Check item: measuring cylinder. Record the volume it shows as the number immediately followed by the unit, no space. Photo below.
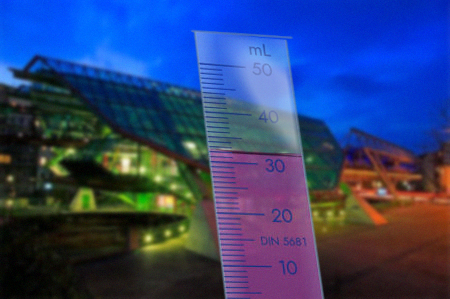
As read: 32mL
